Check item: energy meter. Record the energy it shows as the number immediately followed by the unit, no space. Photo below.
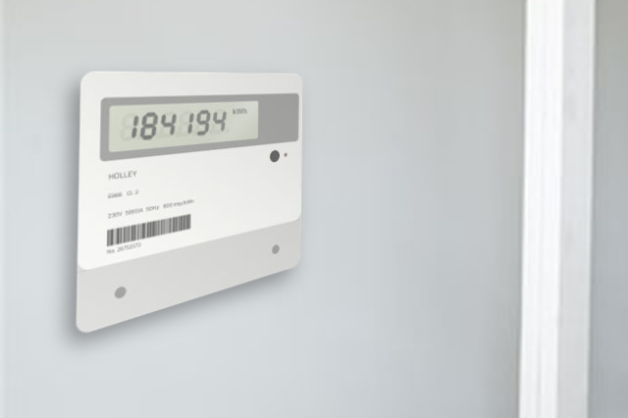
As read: 184194kWh
